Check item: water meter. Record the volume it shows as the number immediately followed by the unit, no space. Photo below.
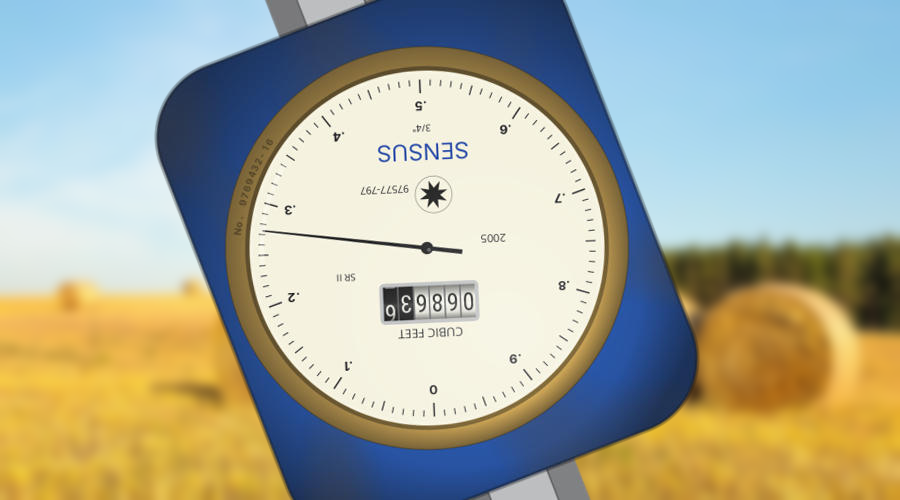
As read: 68636.27ft³
